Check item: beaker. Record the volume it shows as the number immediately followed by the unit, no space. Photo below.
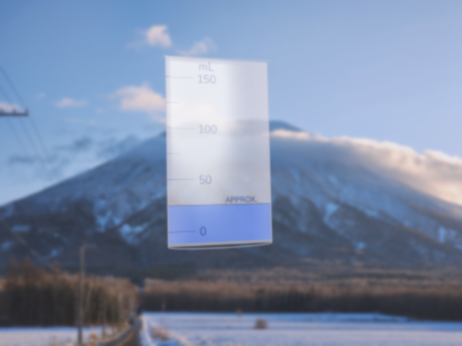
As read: 25mL
